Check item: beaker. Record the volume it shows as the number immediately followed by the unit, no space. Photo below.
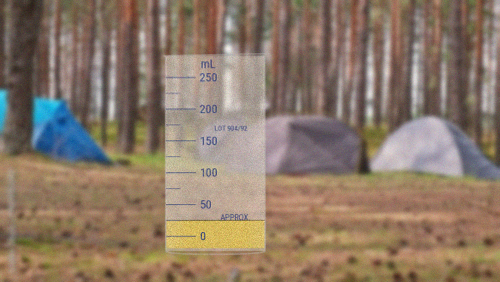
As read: 25mL
